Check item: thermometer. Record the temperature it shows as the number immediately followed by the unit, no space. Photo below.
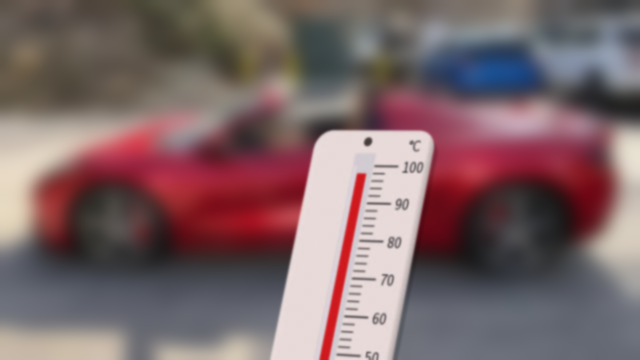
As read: 98°C
